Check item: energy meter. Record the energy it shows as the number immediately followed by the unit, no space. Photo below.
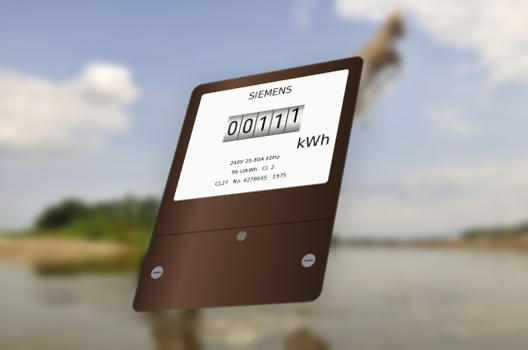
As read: 111kWh
